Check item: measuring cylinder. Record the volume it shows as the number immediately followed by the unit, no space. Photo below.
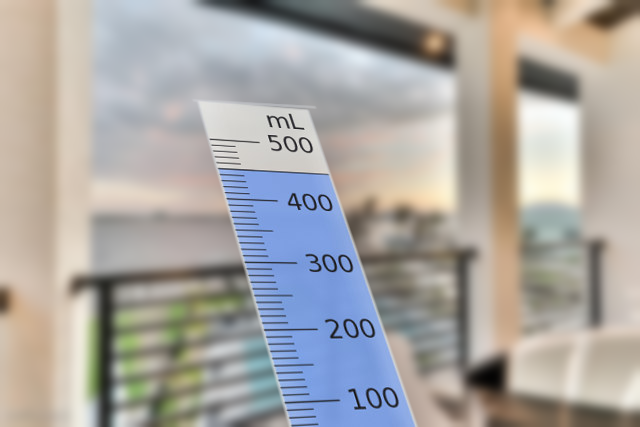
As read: 450mL
